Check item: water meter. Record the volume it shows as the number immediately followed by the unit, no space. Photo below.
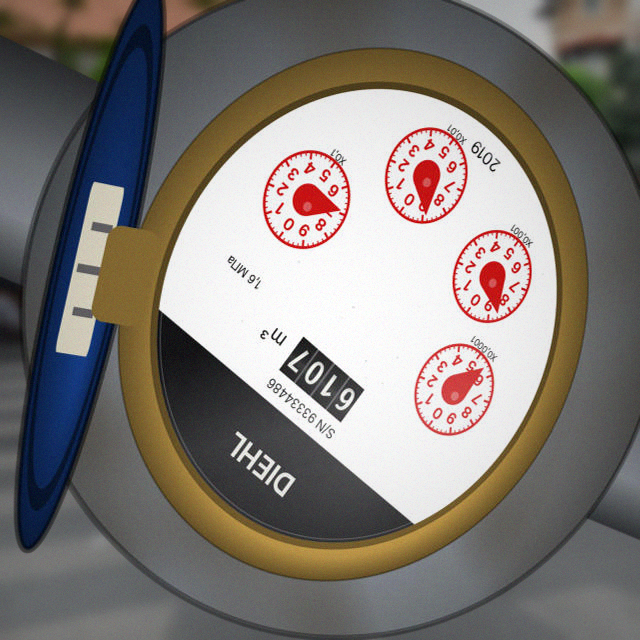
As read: 6107.6885m³
